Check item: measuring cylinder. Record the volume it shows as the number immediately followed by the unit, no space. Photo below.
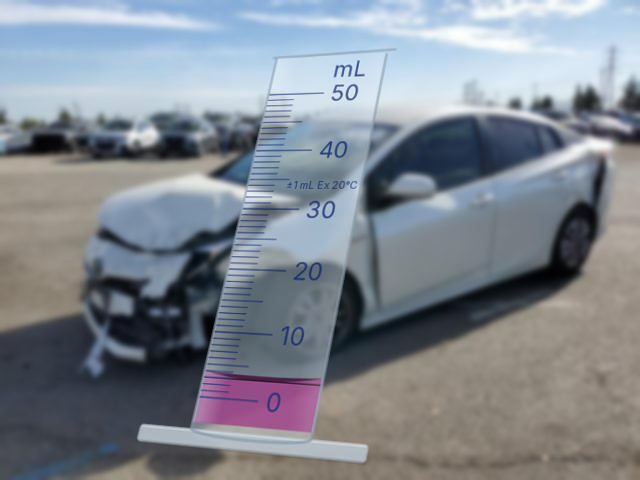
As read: 3mL
